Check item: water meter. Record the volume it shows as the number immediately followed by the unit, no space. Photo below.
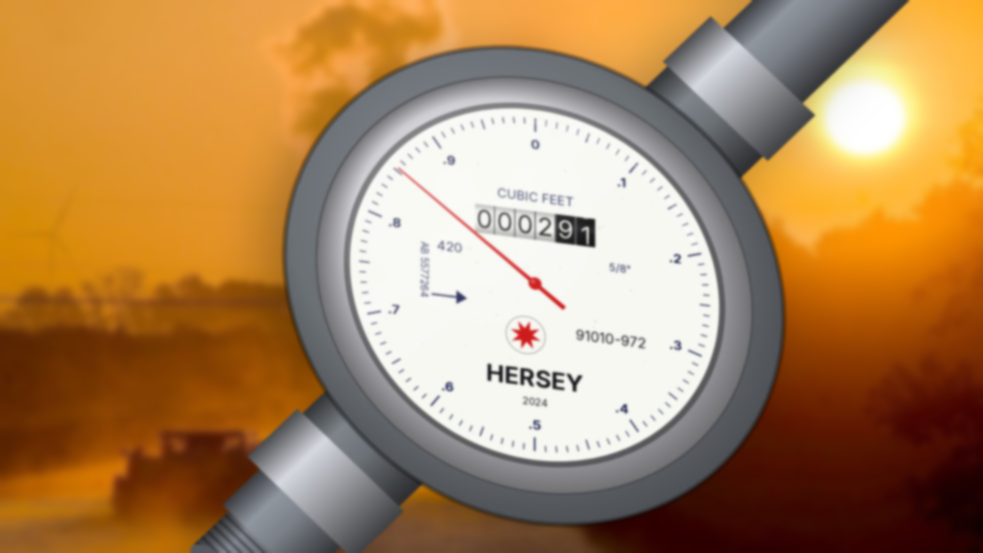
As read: 290.85ft³
